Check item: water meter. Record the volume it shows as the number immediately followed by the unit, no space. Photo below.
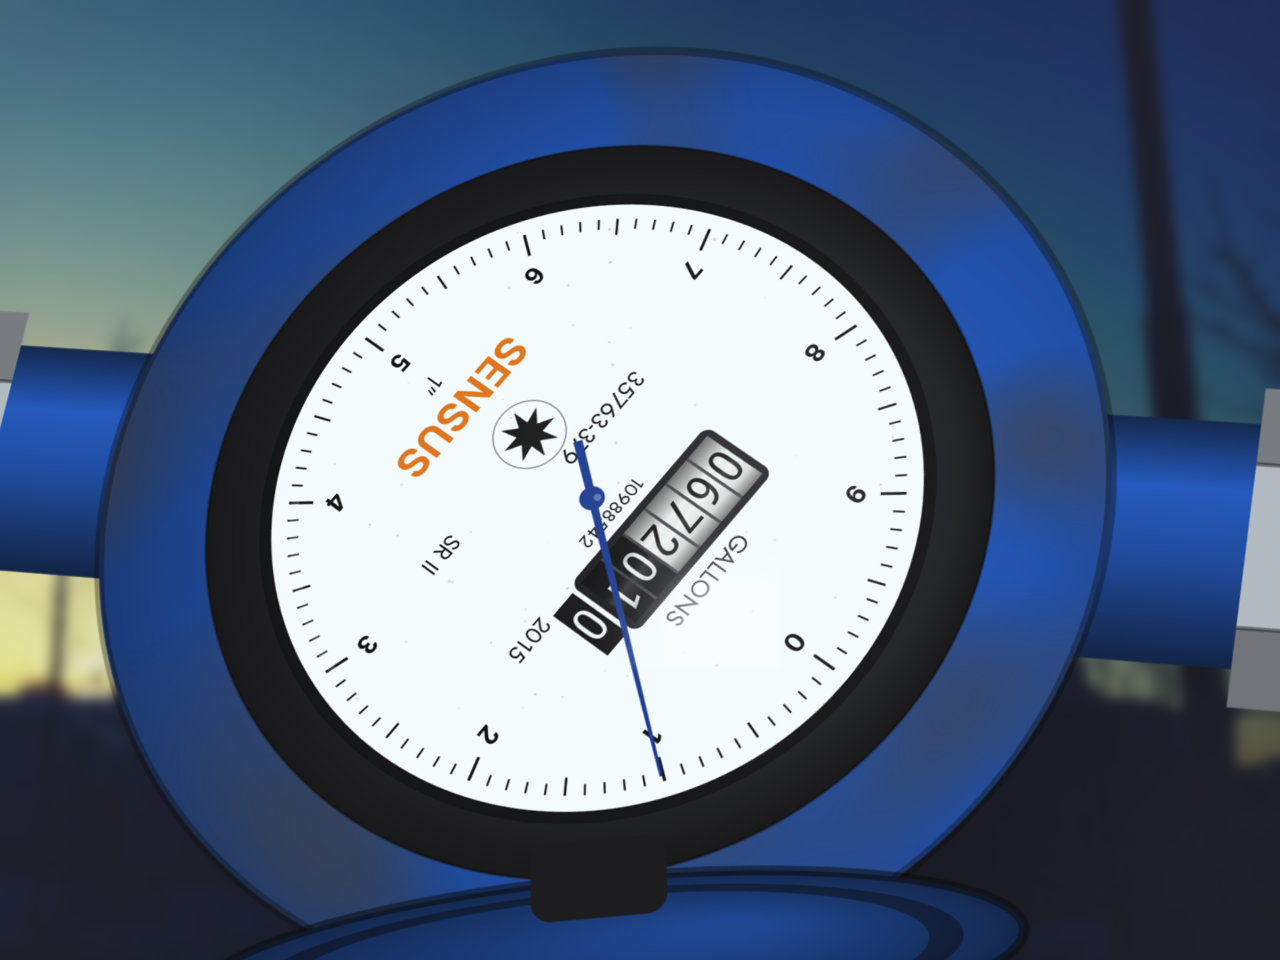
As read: 672011.0gal
